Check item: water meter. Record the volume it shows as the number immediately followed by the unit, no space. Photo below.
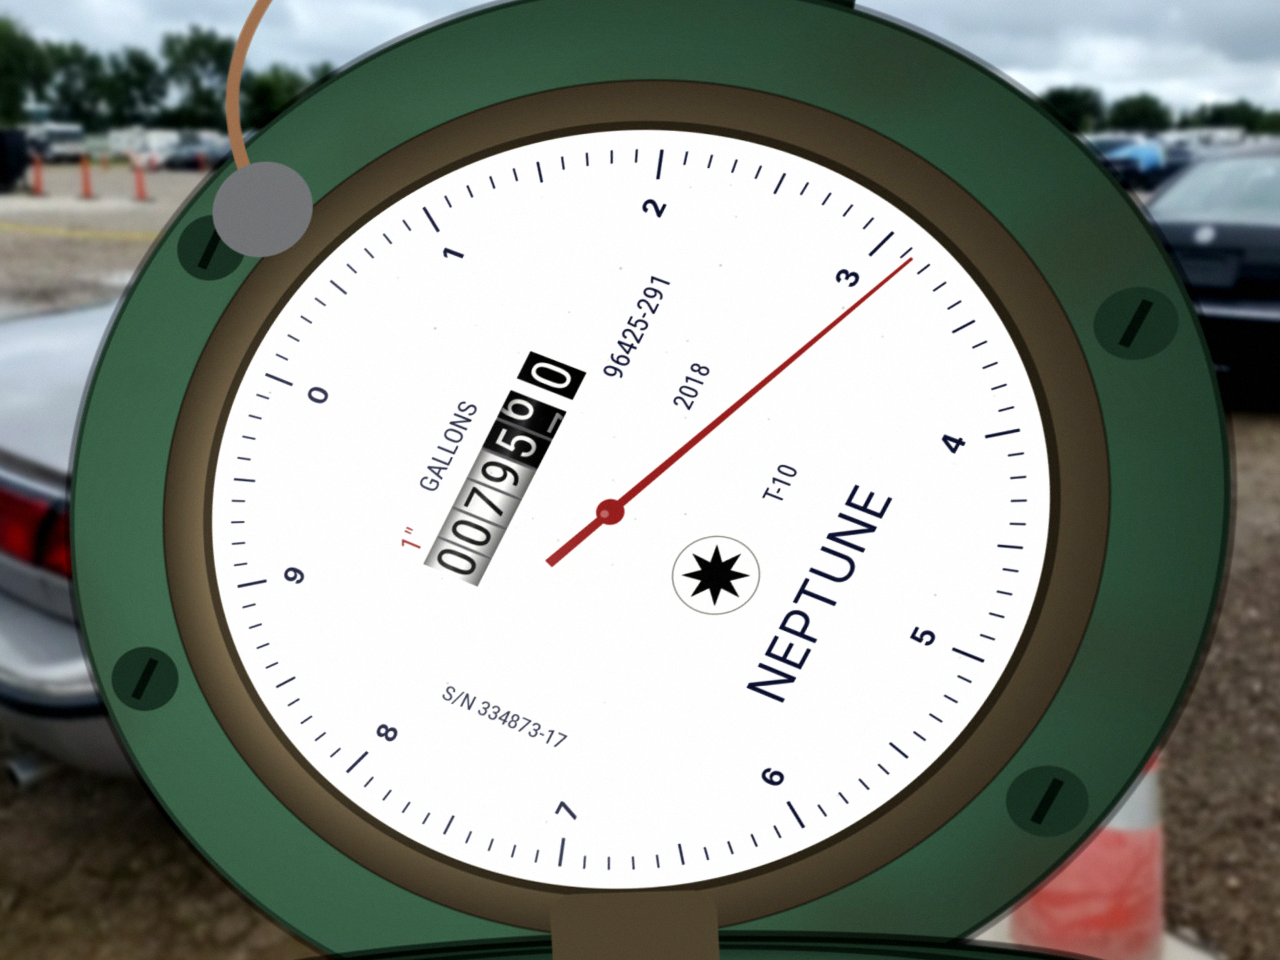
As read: 79563.1gal
